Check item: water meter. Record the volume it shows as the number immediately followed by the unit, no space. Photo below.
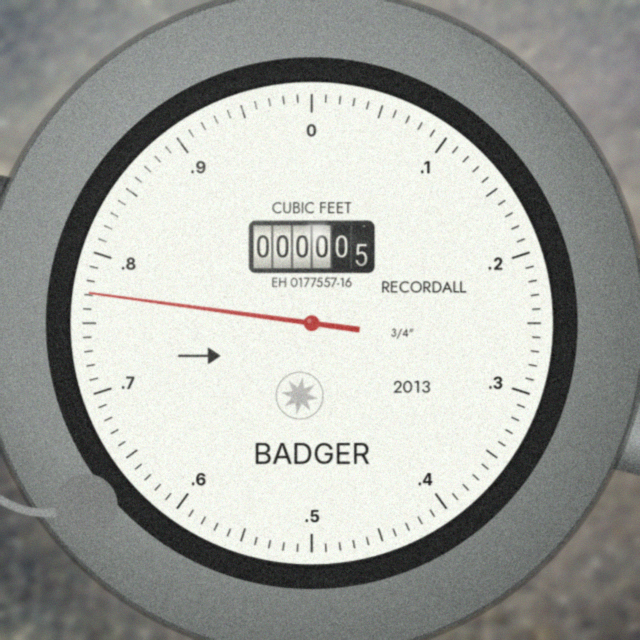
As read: 4.77ft³
